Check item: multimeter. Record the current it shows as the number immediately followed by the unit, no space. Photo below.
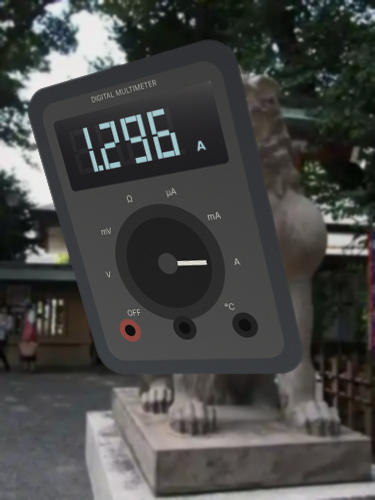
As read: 1.296A
